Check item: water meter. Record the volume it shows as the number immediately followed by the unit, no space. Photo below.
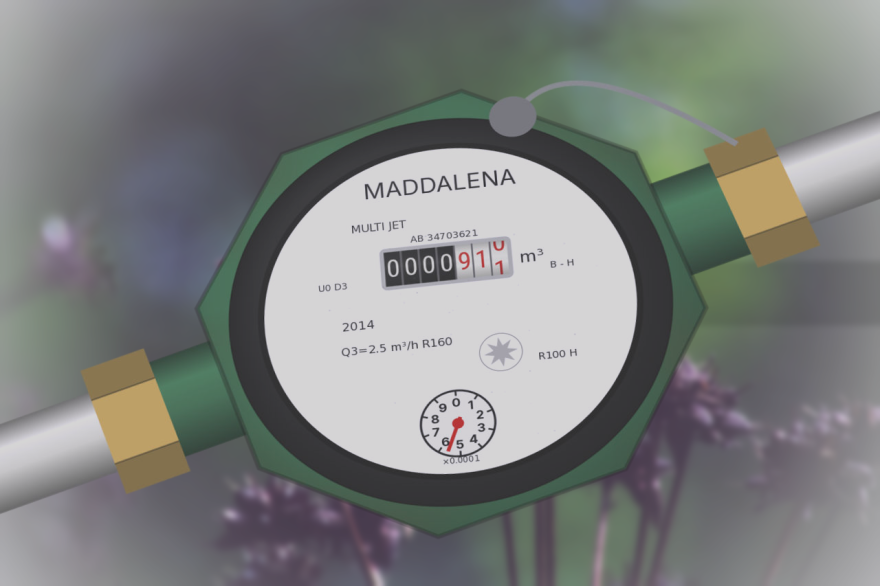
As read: 0.9105m³
